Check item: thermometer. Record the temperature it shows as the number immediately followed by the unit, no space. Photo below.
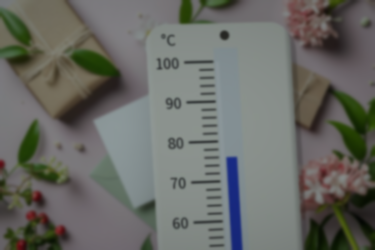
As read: 76°C
